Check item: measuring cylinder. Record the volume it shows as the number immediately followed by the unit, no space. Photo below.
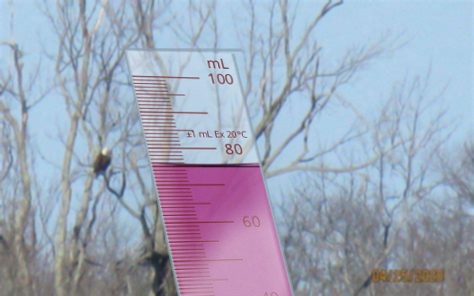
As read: 75mL
